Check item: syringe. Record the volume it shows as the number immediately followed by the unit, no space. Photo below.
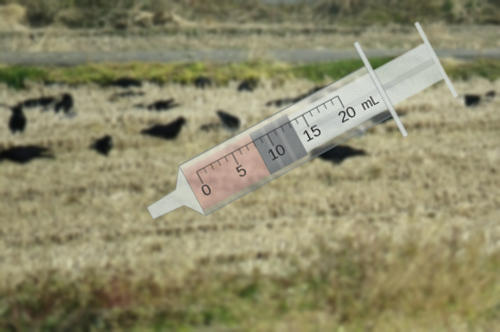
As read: 8mL
